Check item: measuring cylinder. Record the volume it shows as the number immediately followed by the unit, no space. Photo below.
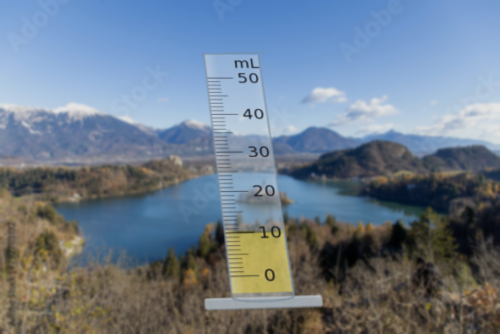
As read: 10mL
